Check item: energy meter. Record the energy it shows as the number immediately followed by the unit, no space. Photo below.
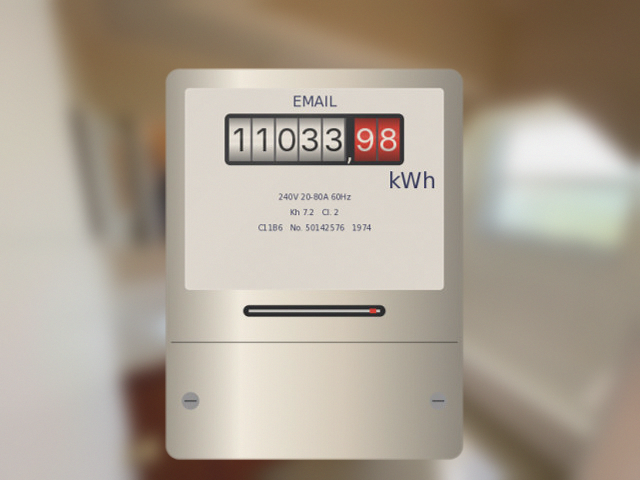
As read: 11033.98kWh
